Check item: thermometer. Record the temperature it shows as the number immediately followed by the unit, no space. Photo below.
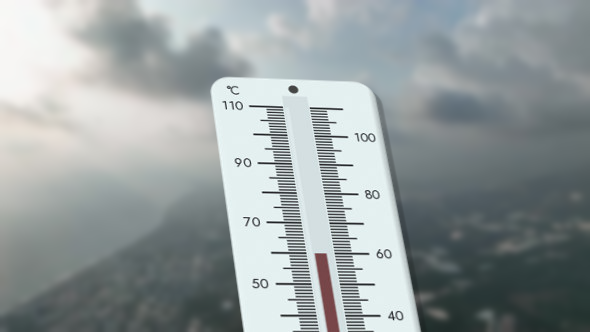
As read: 60°C
